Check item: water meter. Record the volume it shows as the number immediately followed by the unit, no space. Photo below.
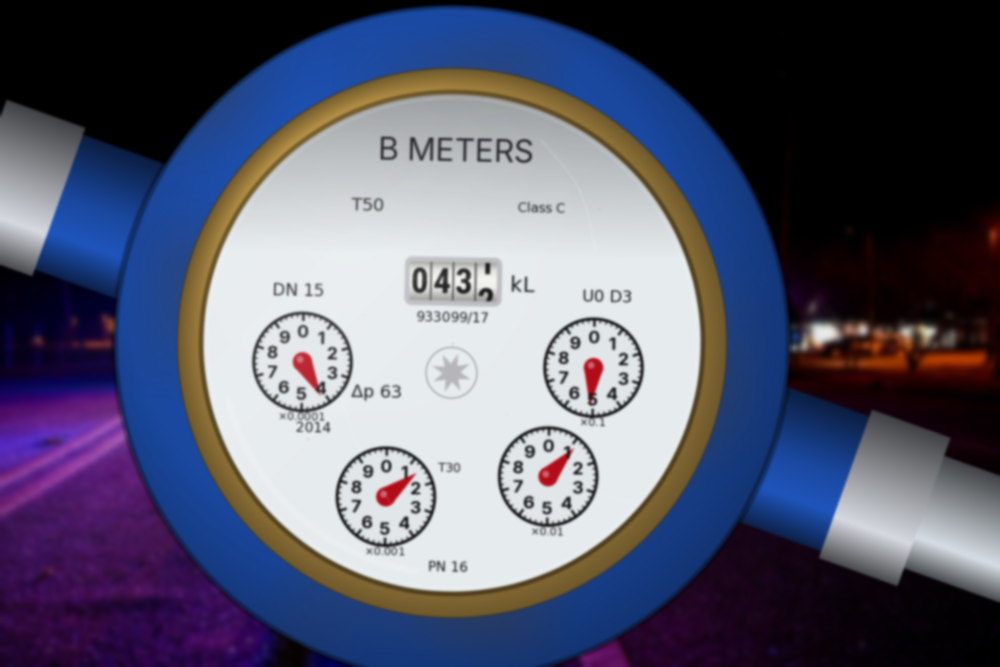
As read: 431.5114kL
